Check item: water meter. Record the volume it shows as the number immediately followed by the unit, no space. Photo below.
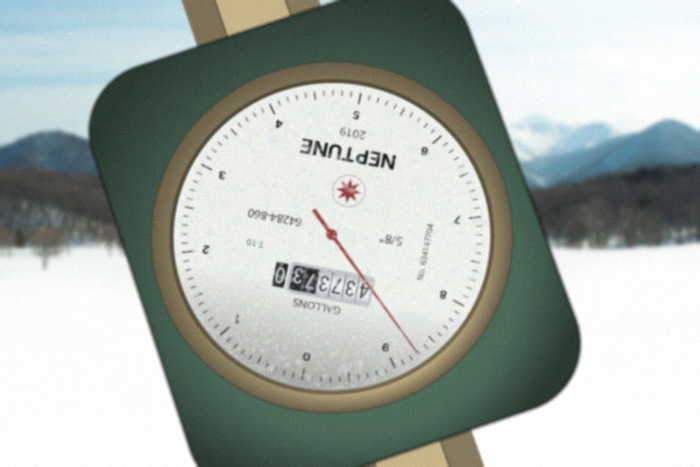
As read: 4373728.7gal
